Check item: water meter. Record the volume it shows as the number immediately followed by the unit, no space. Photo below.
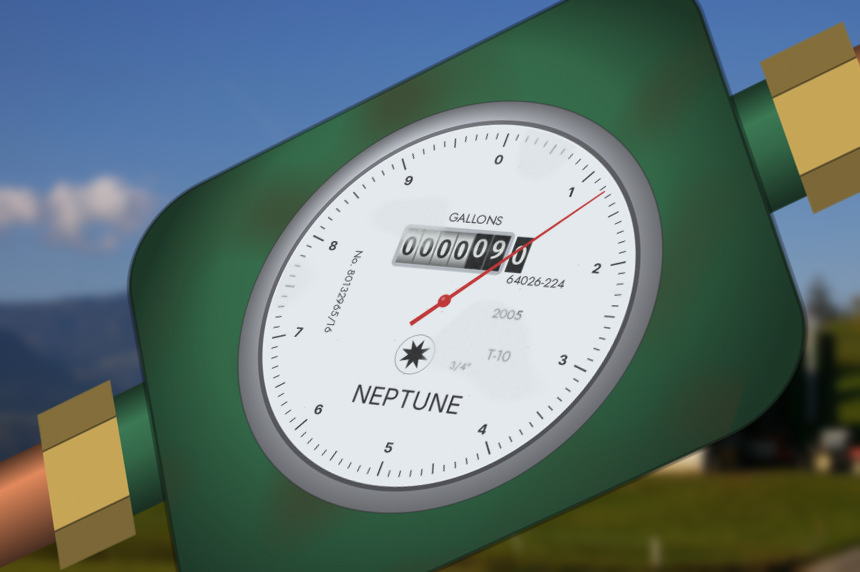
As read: 91.2gal
